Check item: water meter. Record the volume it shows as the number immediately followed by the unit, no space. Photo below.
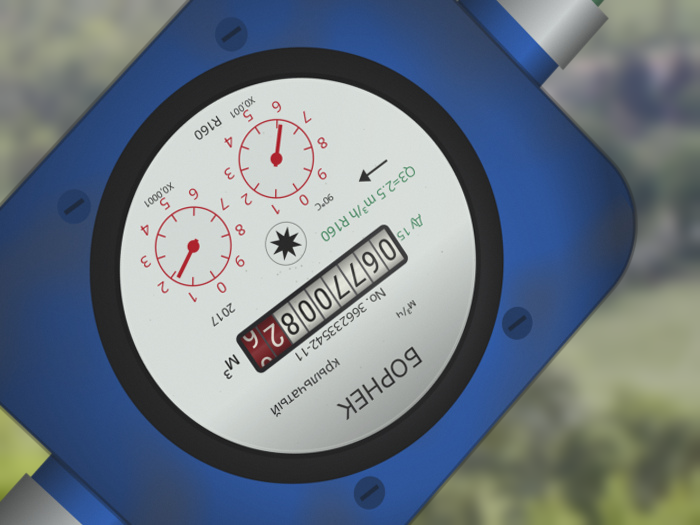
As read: 677008.2561m³
